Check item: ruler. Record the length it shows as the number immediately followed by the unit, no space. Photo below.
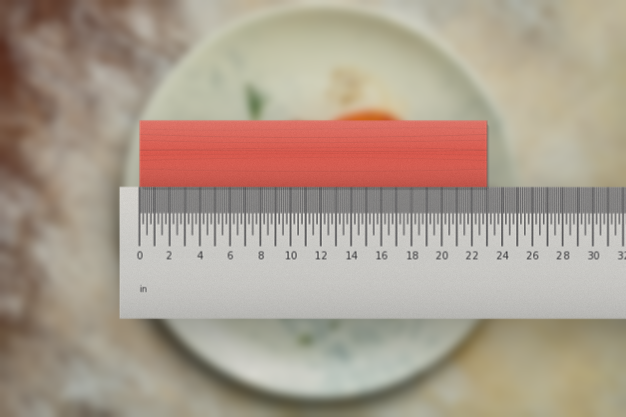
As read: 23in
